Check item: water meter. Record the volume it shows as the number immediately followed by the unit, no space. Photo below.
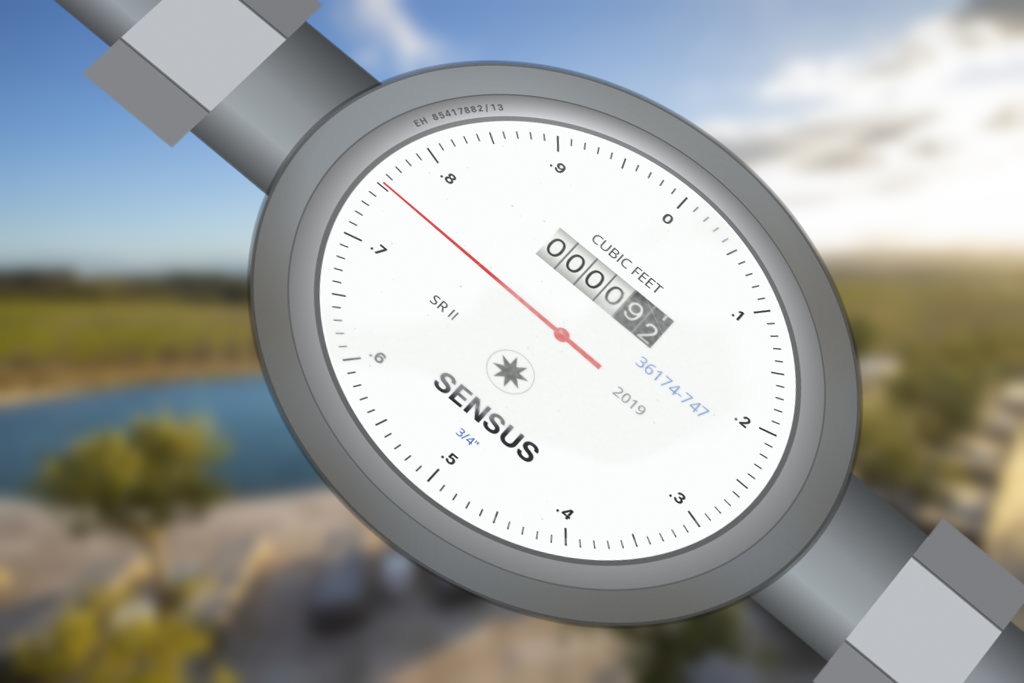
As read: 91.75ft³
